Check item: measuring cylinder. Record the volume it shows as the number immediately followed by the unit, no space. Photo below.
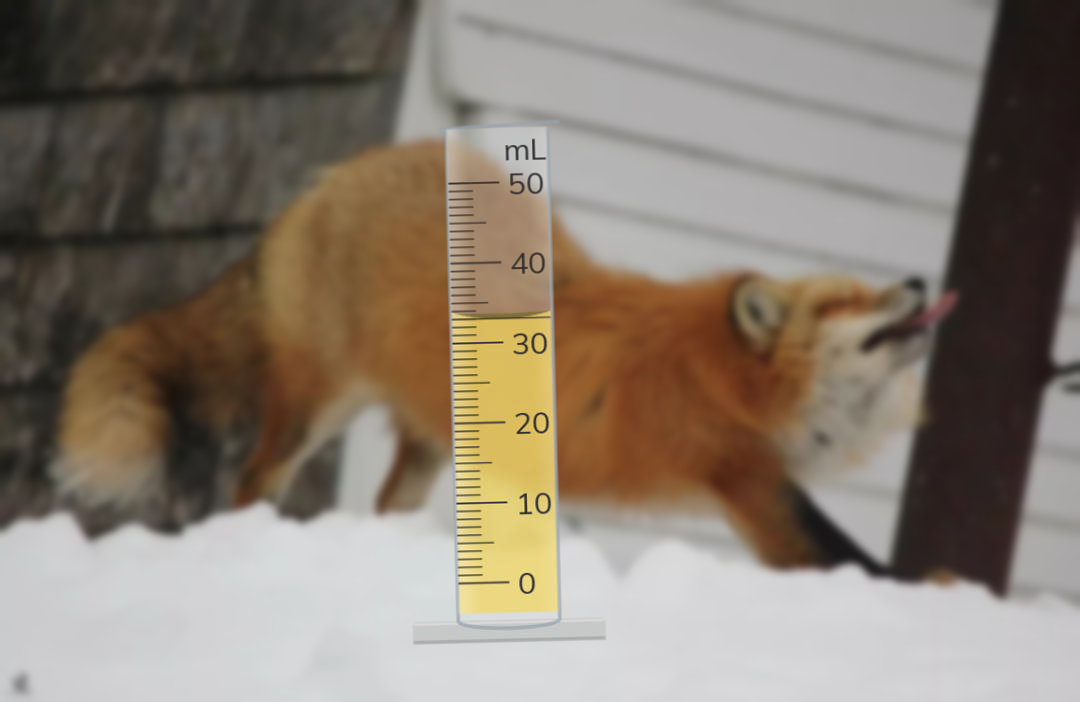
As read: 33mL
